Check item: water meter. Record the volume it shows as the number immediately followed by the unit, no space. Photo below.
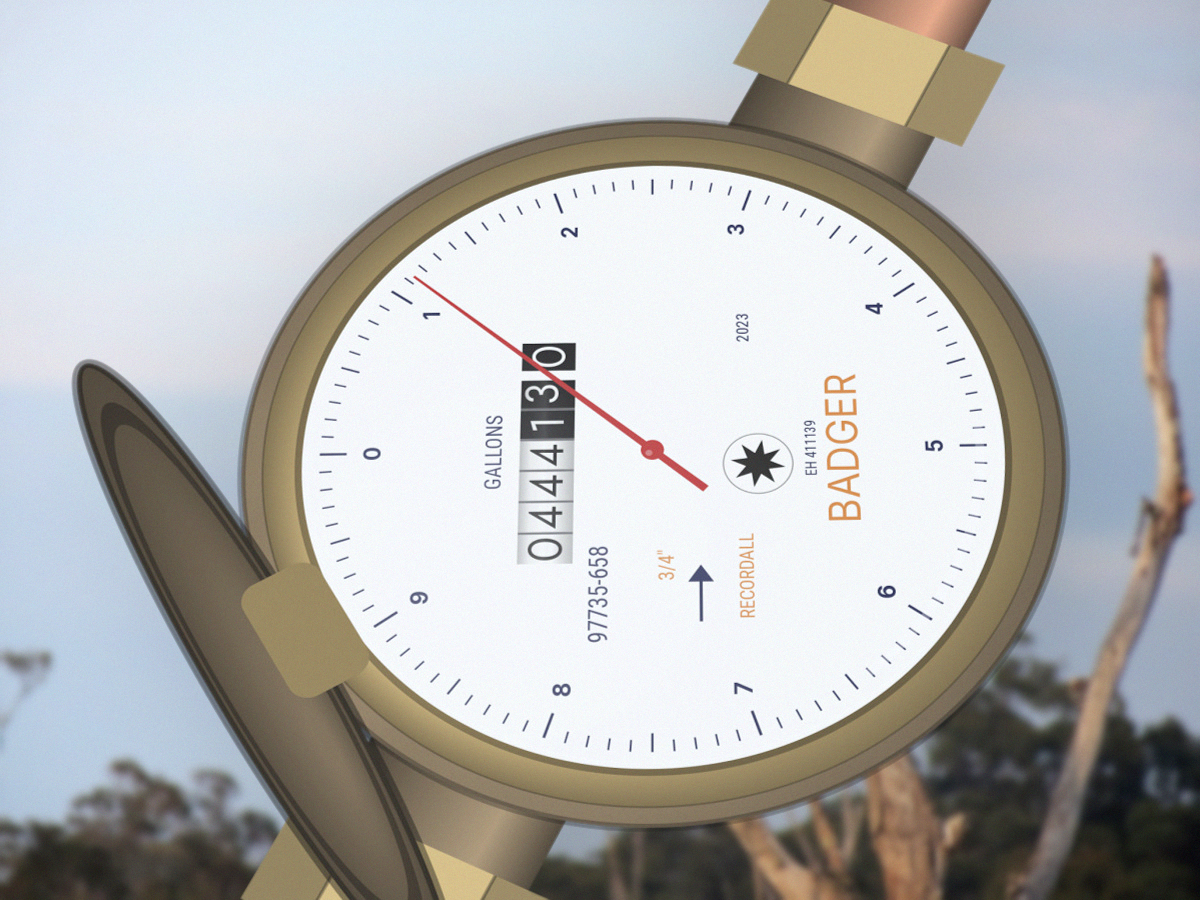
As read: 444131.1gal
